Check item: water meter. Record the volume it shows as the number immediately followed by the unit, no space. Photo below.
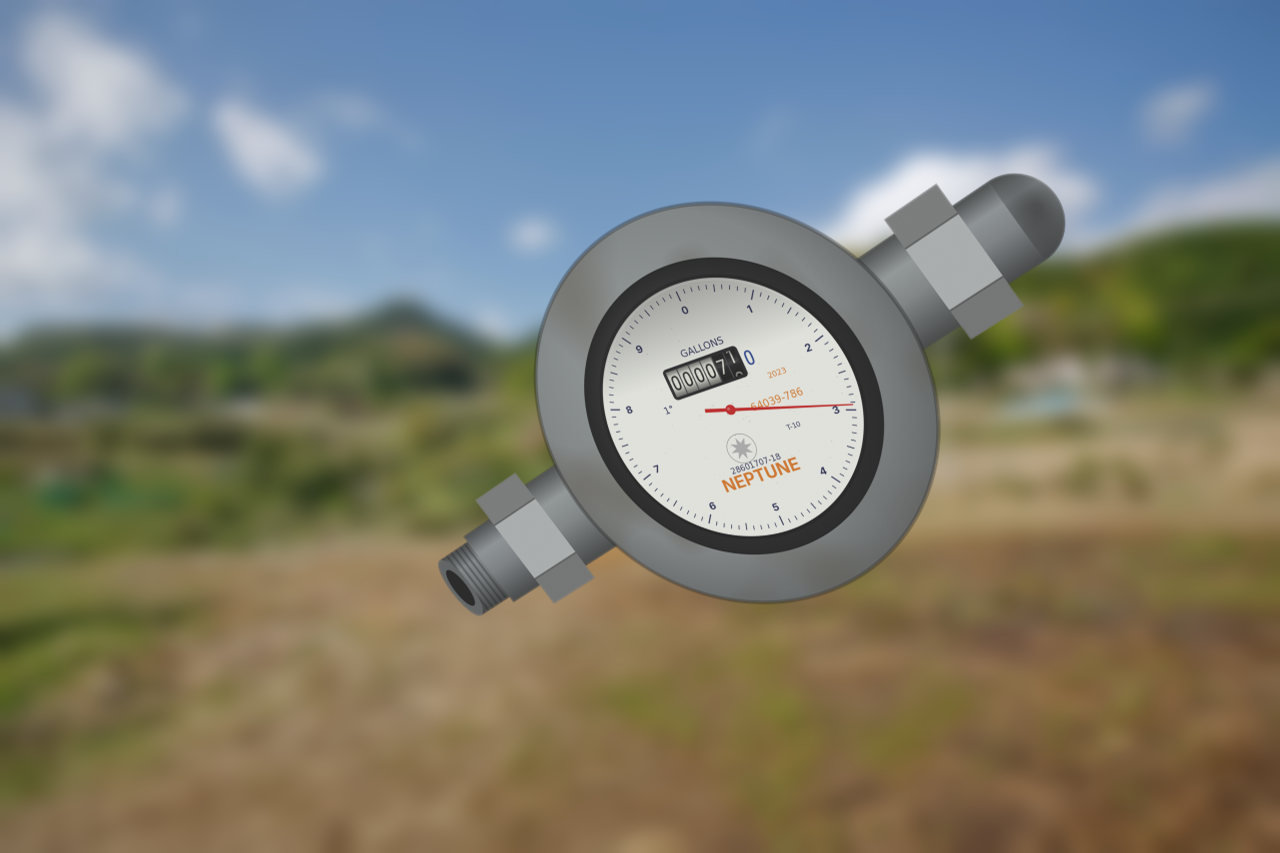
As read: 712.9gal
